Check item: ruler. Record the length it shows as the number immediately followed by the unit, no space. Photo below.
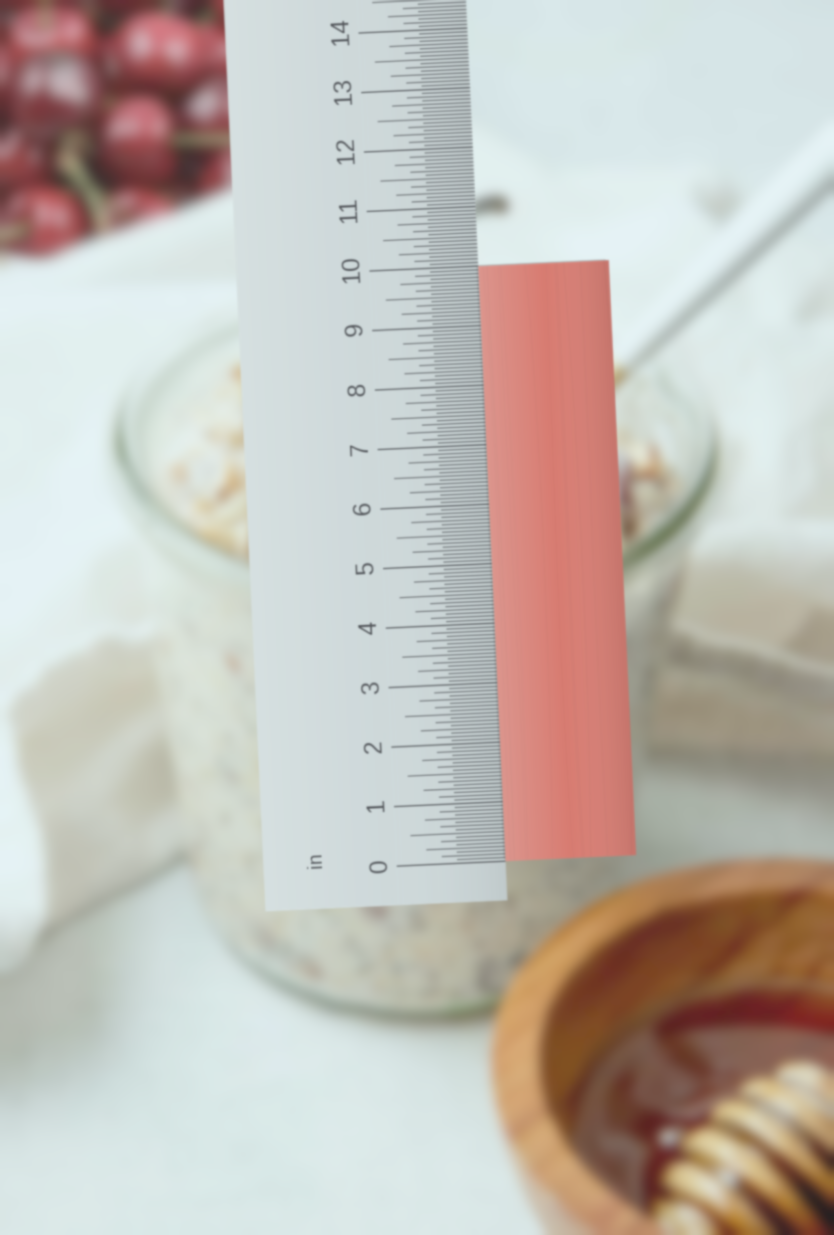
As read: 10in
